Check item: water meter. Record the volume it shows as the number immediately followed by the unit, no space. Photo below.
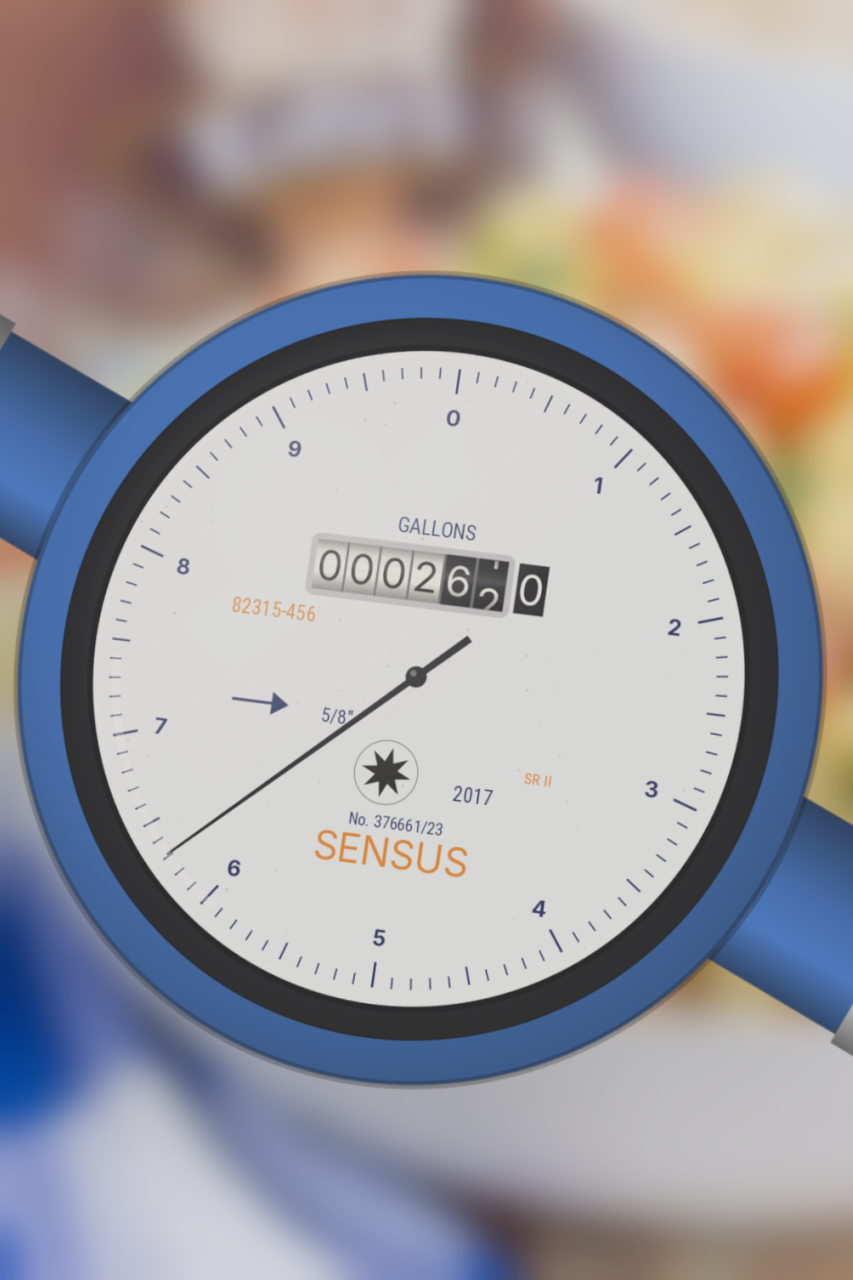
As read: 2616.3gal
